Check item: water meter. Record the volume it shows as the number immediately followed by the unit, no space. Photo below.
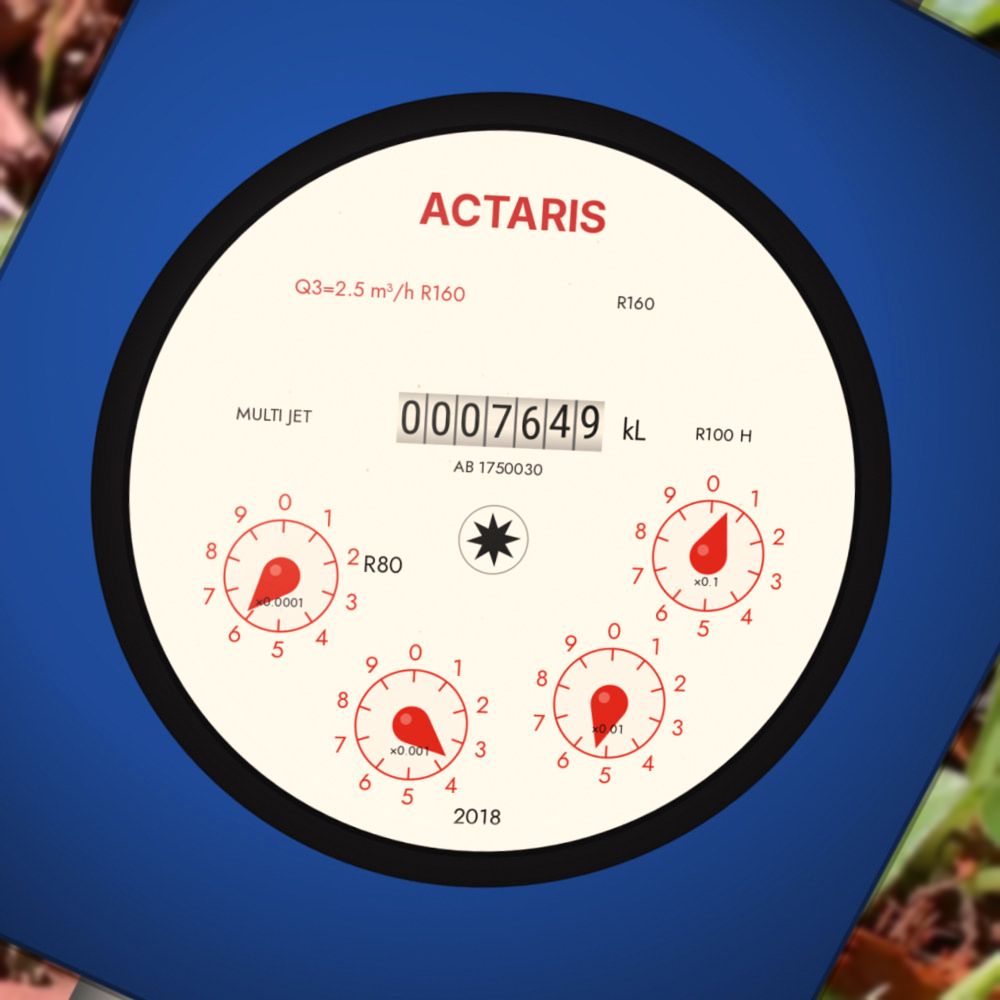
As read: 7649.0536kL
